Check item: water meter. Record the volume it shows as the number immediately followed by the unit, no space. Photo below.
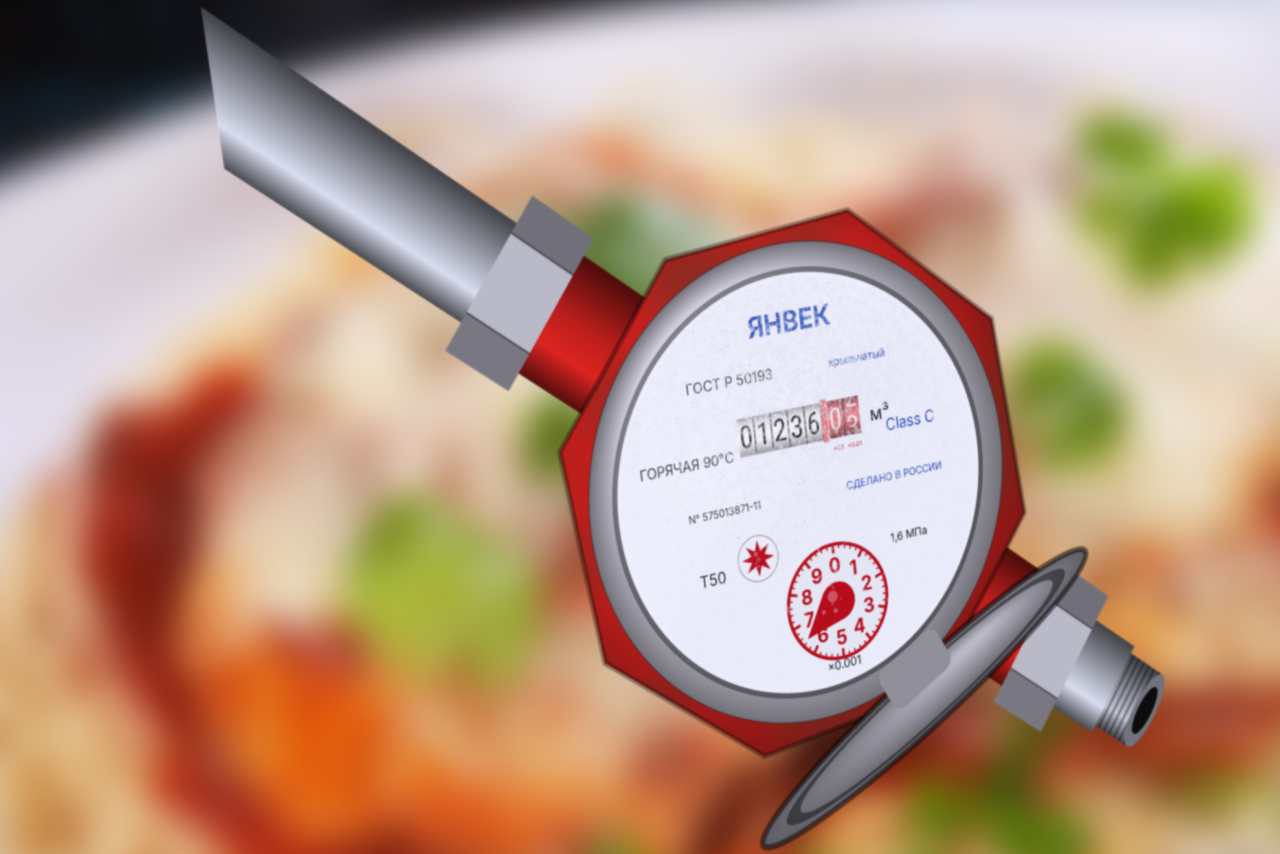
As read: 1236.026m³
